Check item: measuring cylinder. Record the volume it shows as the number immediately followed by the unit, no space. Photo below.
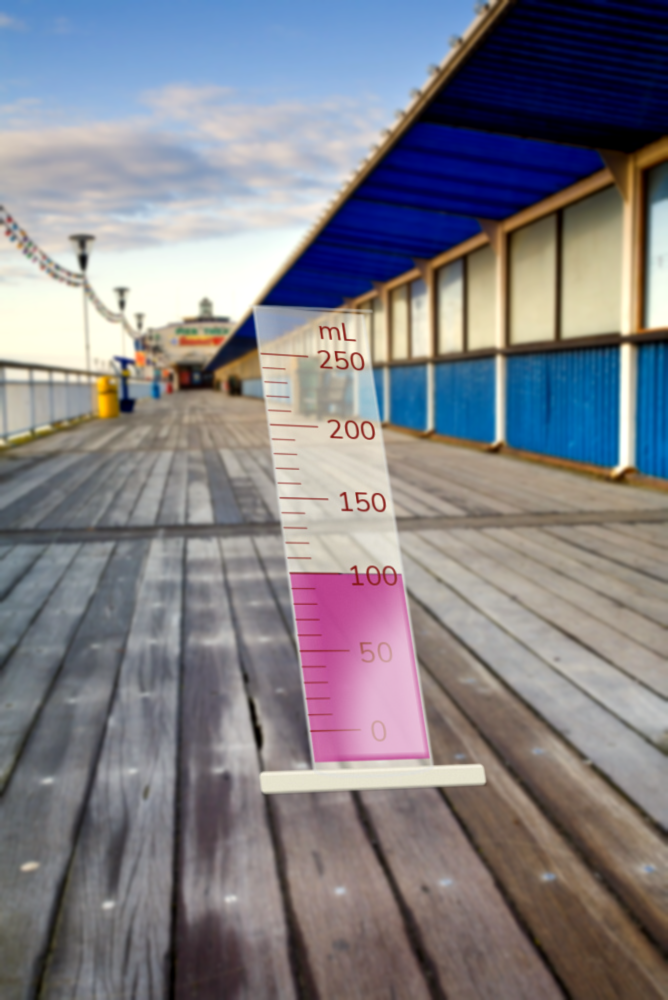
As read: 100mL
